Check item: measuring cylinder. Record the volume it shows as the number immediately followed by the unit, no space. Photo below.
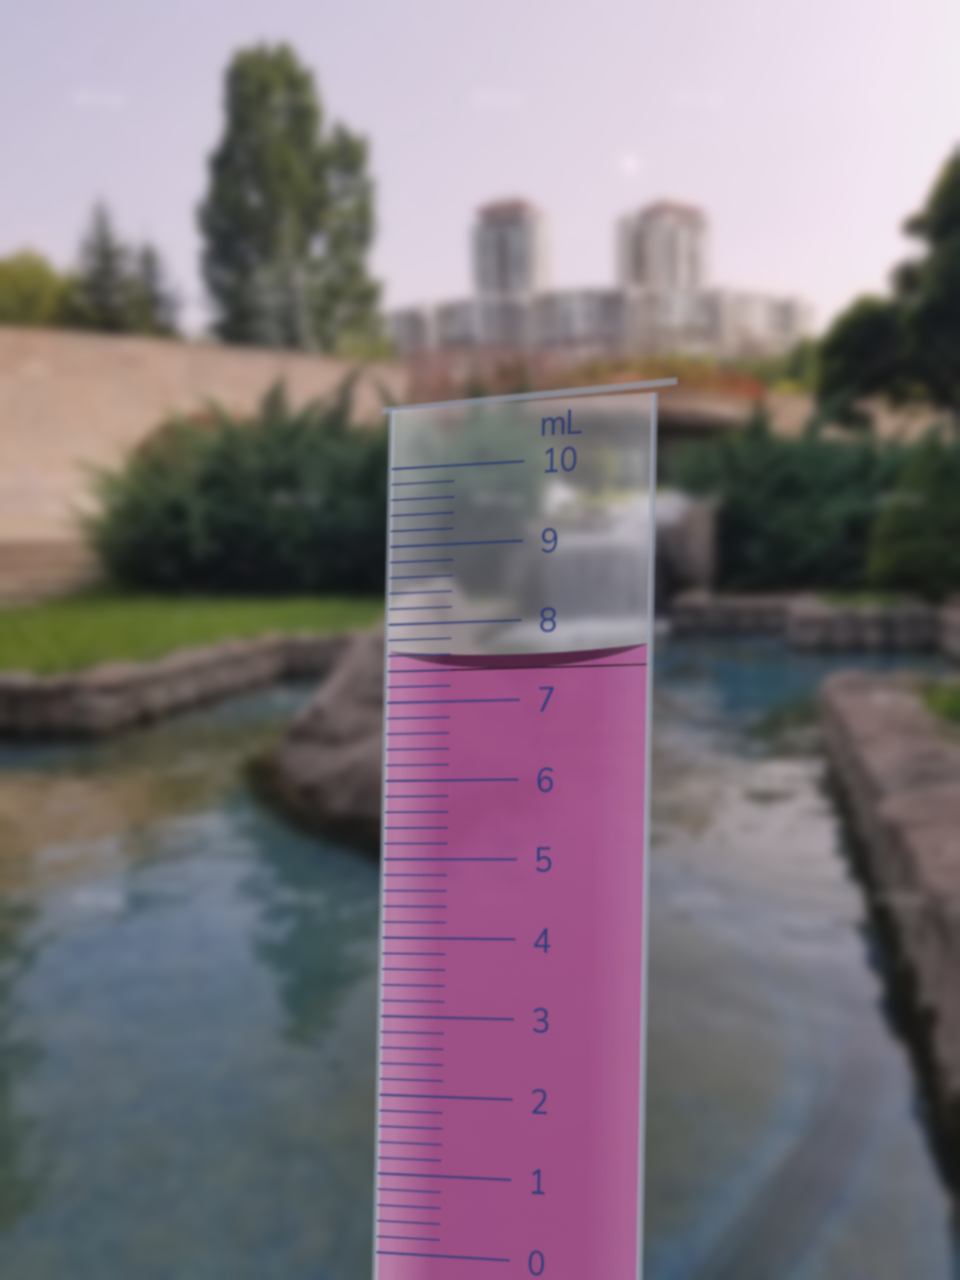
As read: 7.4mL
